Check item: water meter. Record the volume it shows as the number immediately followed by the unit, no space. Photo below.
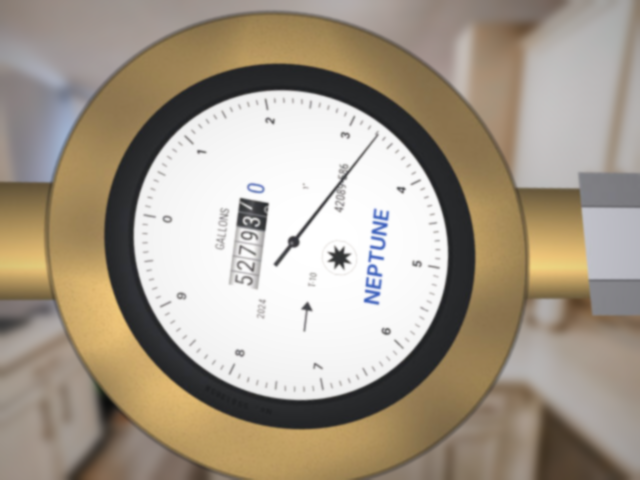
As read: 5279373.3gal
